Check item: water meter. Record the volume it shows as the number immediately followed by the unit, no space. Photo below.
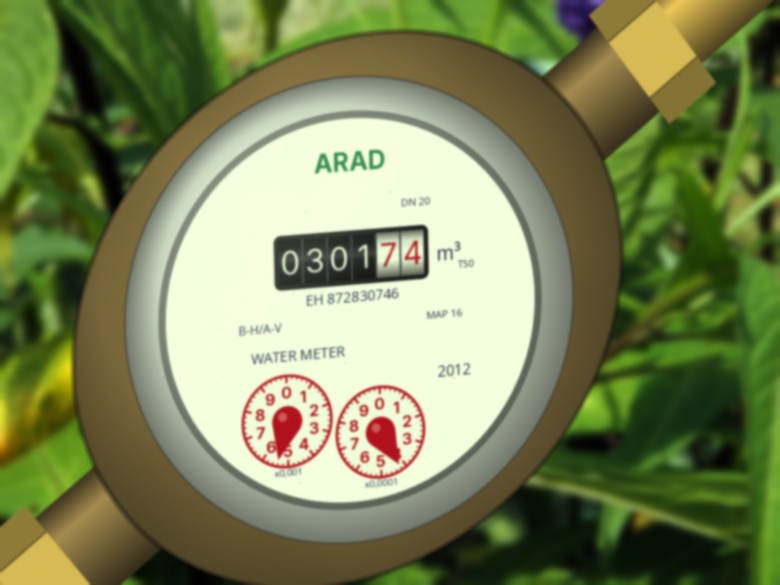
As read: 301.7454m³
